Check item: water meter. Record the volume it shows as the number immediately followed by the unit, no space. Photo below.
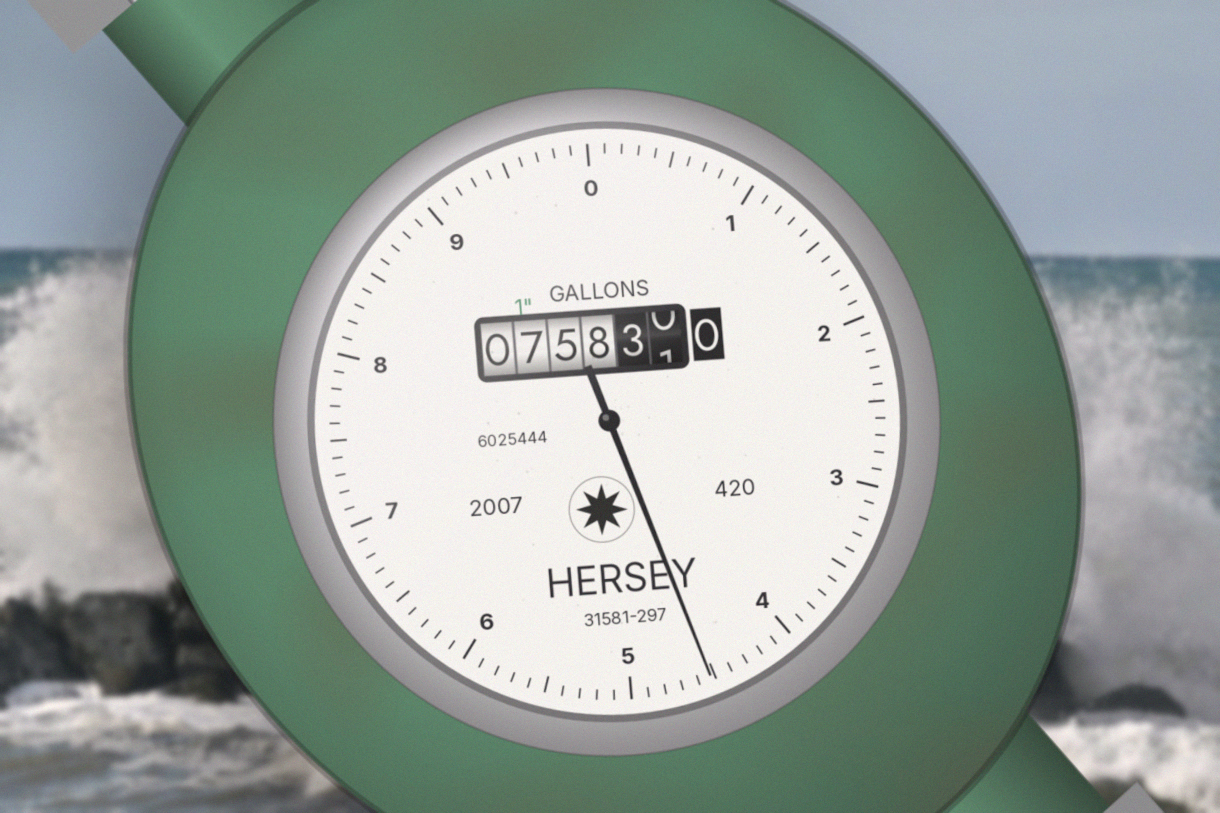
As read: 758304.5gal
